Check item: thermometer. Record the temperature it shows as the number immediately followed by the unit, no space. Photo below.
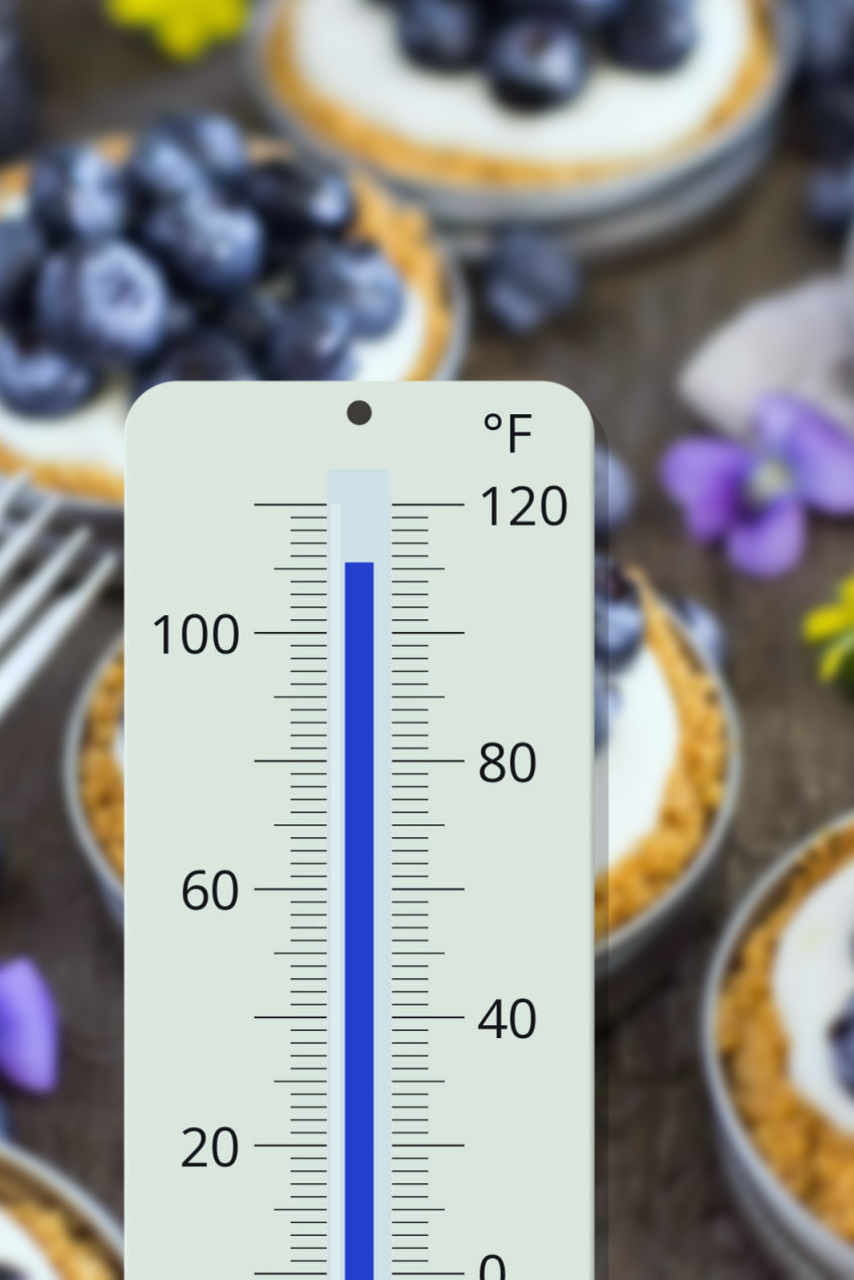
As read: 111°F
